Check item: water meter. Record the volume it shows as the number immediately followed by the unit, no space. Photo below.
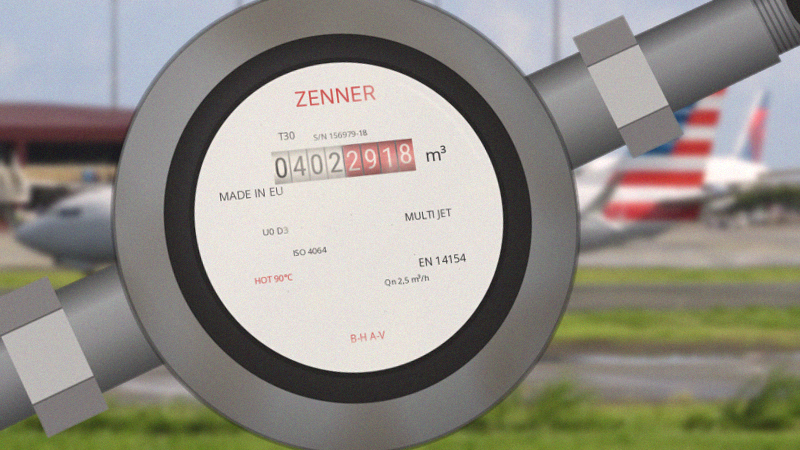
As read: 402.2918m³
